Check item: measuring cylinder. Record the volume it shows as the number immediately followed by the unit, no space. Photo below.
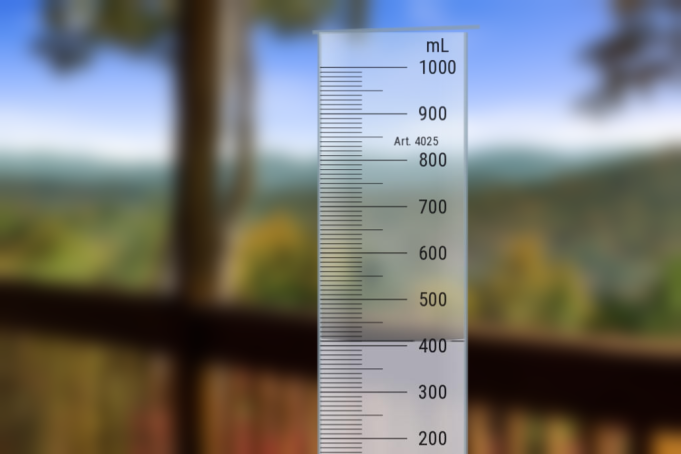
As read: 410mL
